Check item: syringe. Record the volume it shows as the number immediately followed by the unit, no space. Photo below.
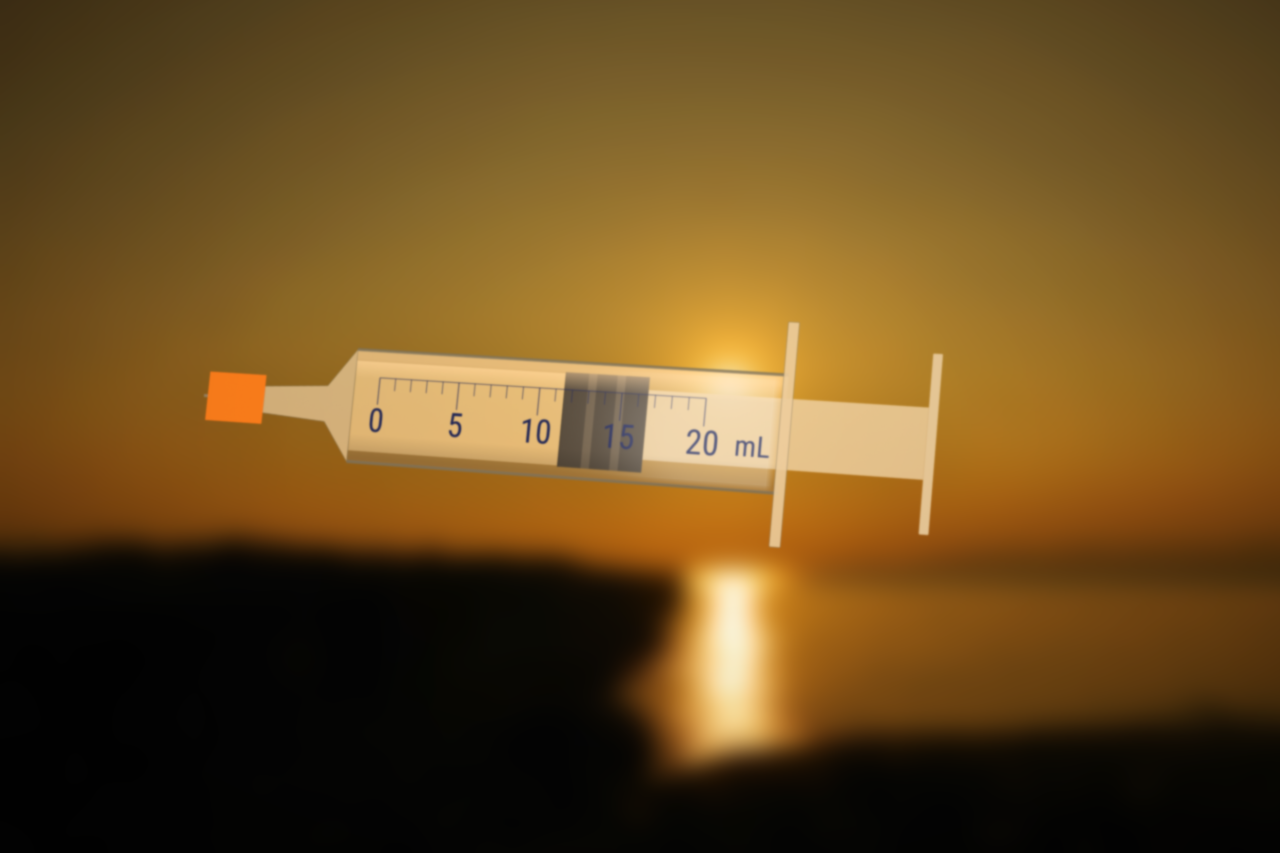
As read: 11.5mL
